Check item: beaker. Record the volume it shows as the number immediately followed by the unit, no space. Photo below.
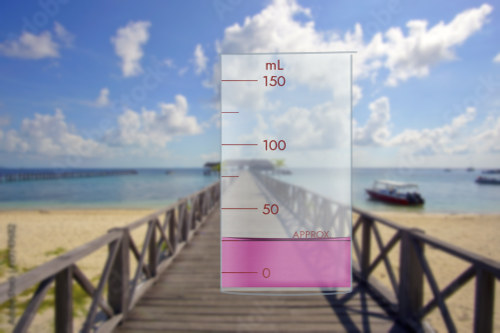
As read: 25mL
